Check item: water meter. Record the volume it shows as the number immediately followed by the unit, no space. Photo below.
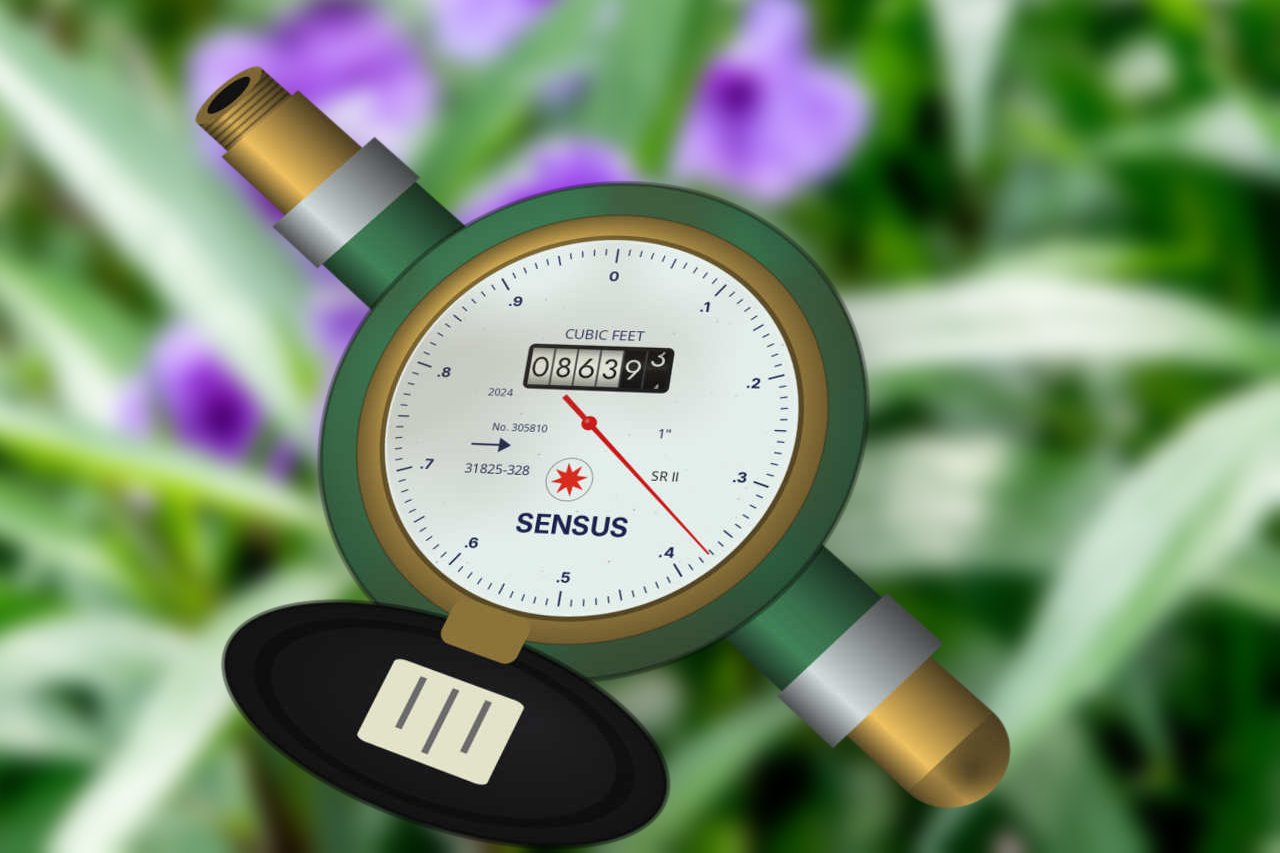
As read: 86393.37ft³
